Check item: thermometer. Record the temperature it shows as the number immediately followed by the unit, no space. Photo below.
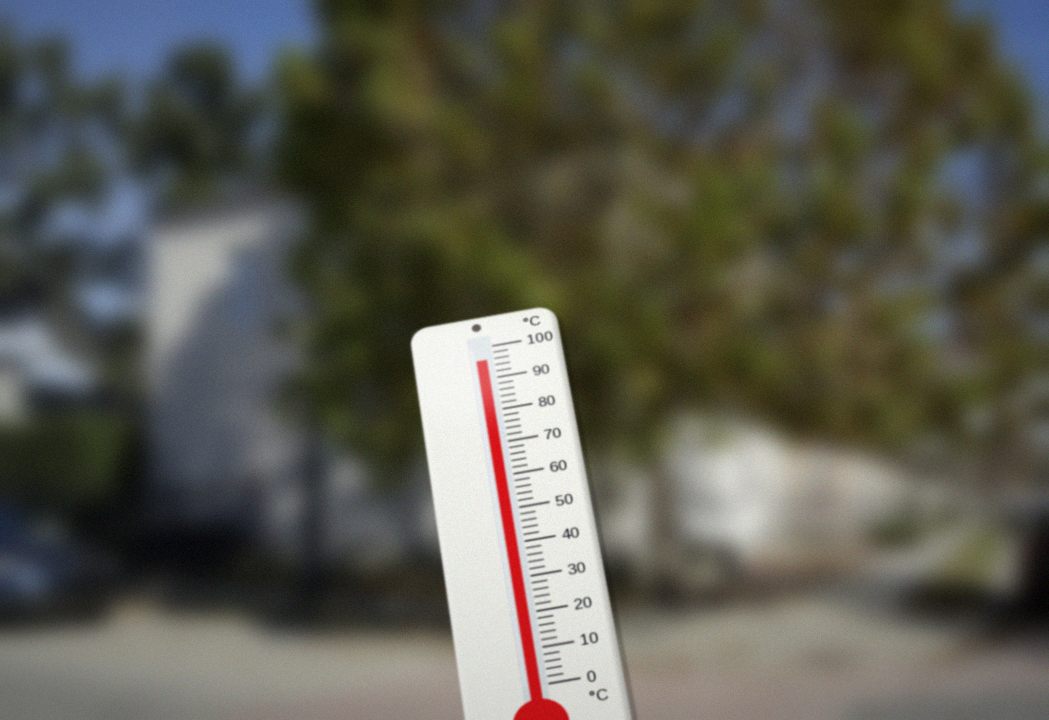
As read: 96°C
